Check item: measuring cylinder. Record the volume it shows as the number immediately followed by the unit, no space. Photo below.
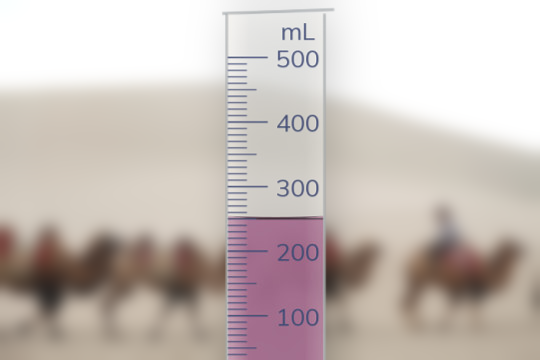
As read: 250mL
